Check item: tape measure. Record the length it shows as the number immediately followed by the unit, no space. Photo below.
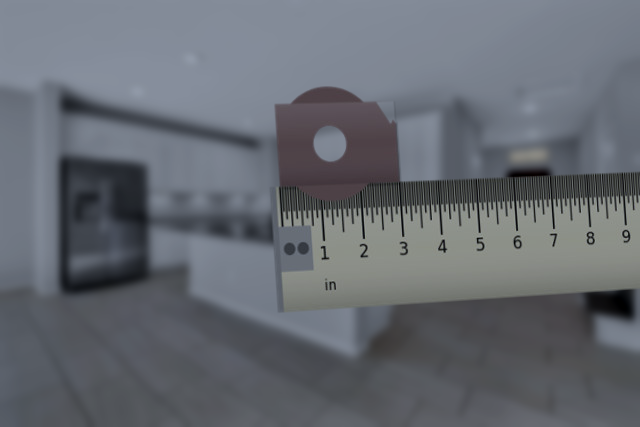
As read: 3in
